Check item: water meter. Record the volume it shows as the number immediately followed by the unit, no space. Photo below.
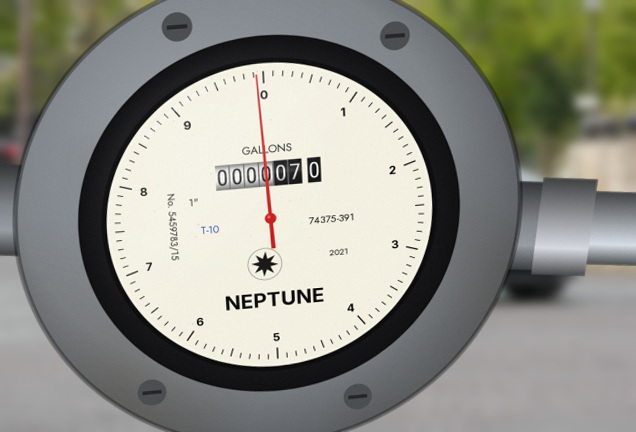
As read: 69.9gal
